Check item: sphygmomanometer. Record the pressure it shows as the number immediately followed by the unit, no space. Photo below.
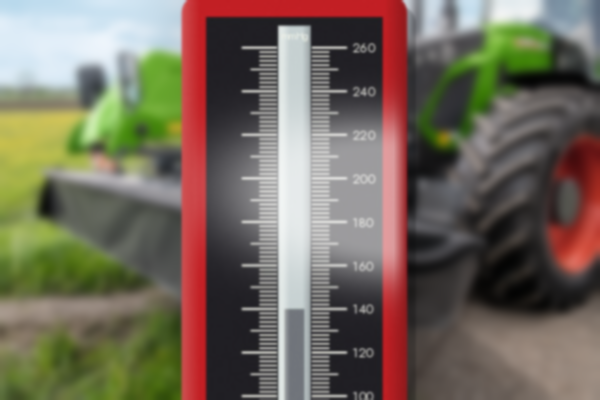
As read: 140mmHg
